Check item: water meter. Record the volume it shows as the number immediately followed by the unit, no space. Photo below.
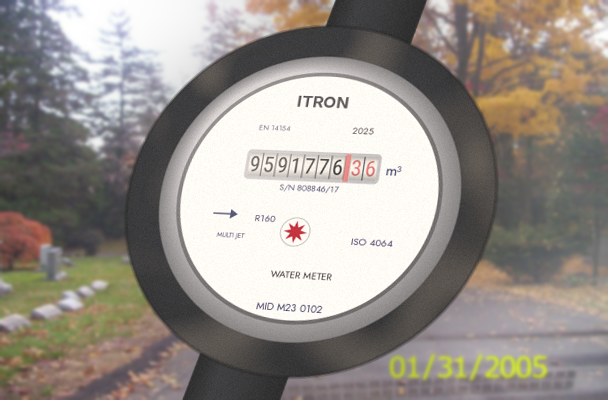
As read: 9591776.36m³
